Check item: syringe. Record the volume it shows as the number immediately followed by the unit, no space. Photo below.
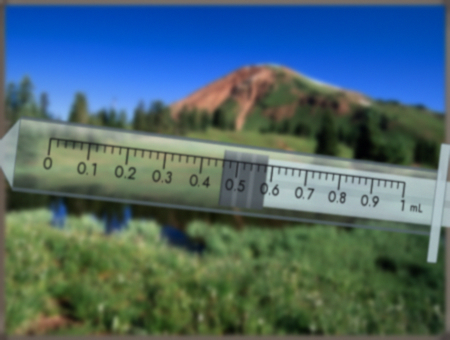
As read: 0.46mL
